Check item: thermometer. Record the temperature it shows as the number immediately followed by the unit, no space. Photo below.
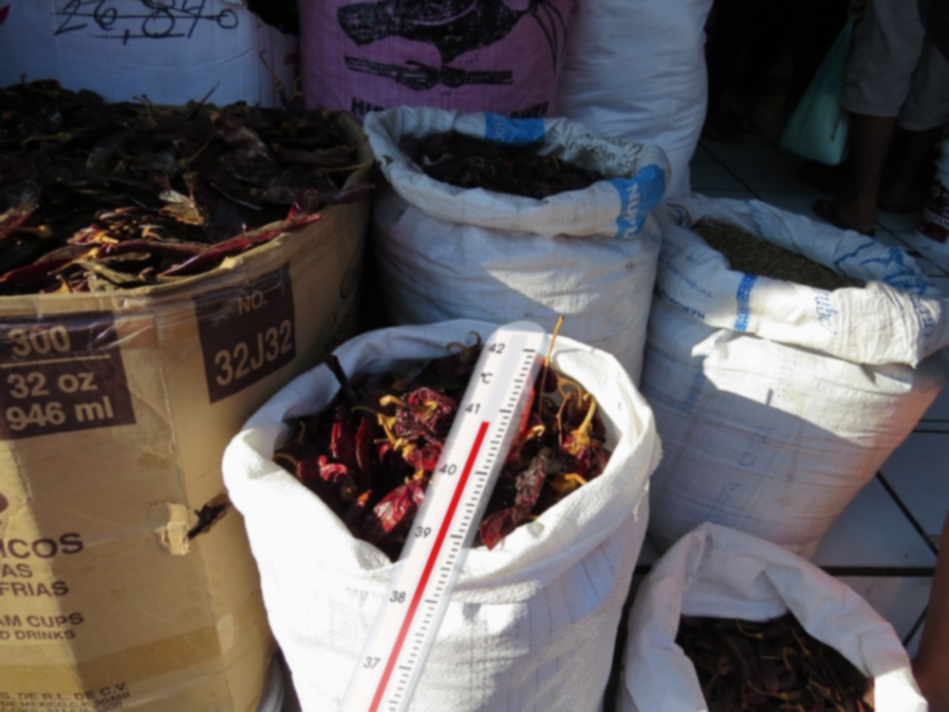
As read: 40.8°C
